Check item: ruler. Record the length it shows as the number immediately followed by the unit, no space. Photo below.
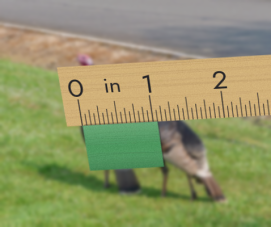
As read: 1.0625in
